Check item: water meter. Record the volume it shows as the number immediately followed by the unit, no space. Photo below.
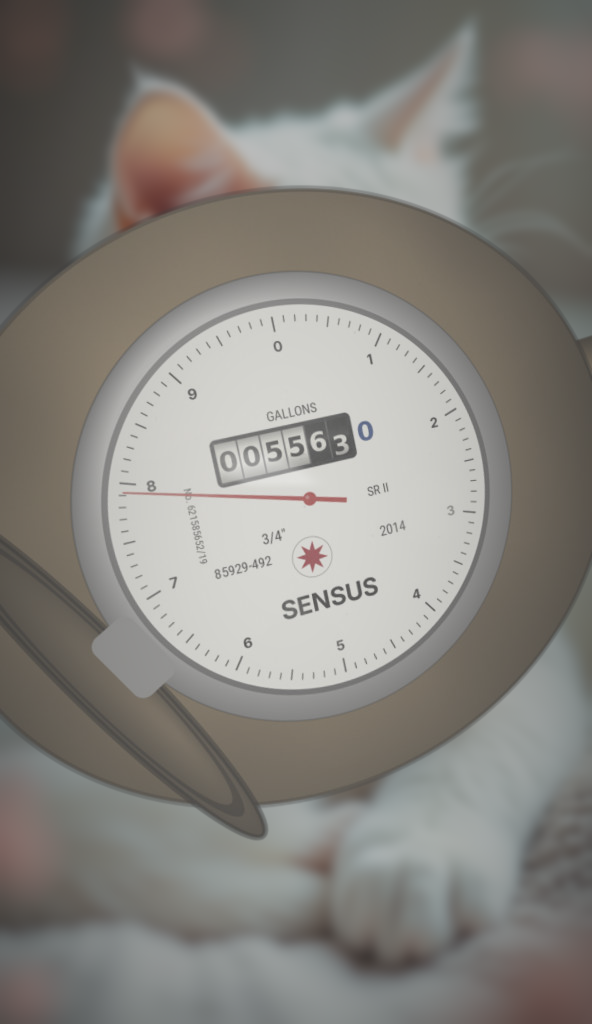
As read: 55627.9gal
